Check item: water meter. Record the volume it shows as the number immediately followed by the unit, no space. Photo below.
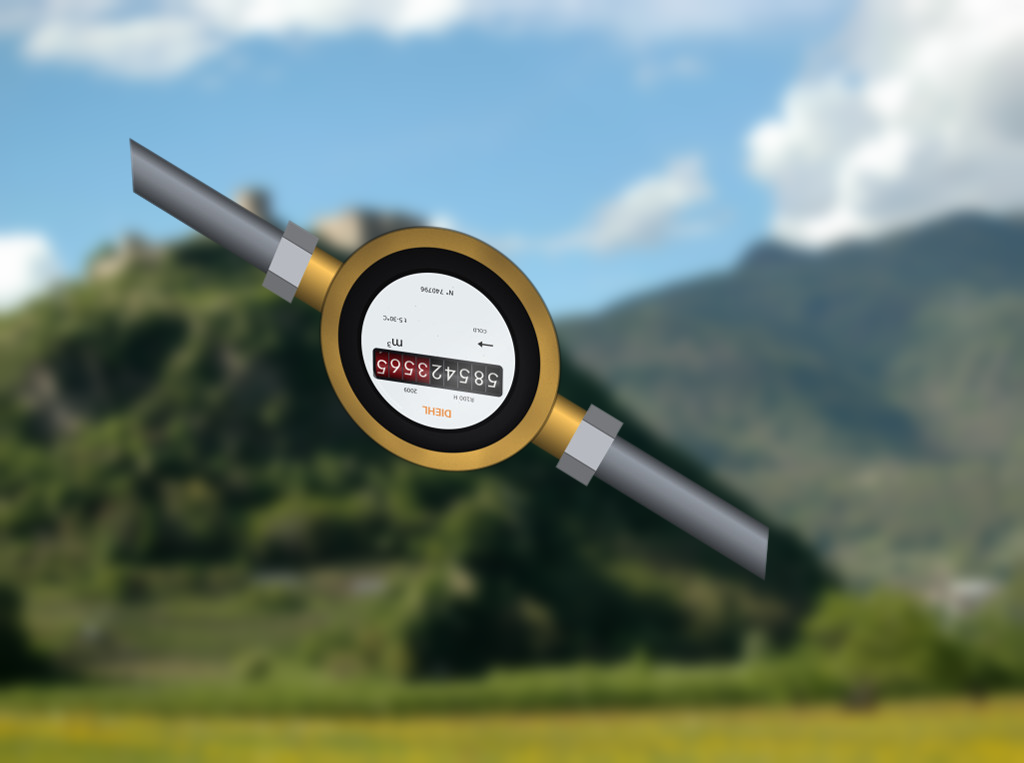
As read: 58542.3565m³
